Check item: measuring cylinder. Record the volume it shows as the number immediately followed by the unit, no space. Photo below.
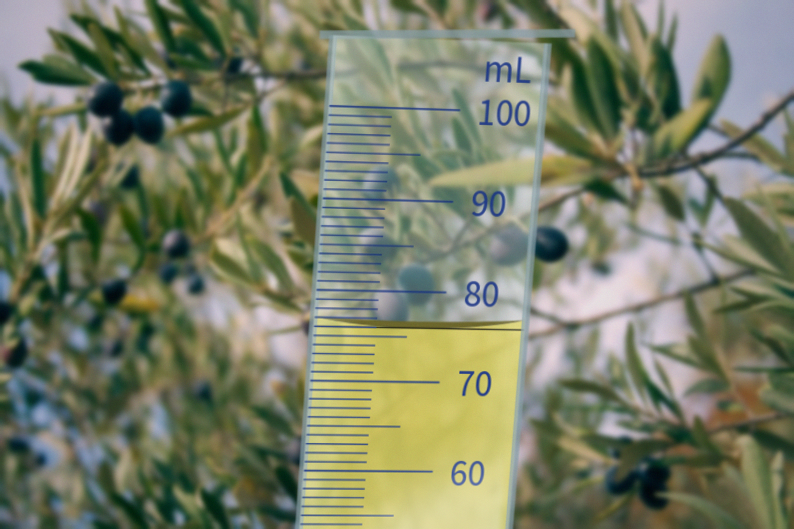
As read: 76mL
